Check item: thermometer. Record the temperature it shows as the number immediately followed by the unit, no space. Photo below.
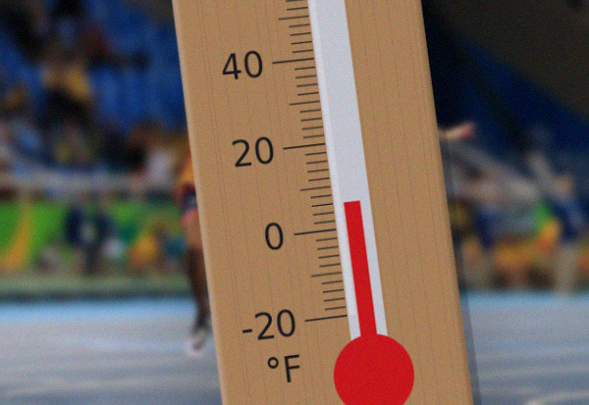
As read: 6°F
